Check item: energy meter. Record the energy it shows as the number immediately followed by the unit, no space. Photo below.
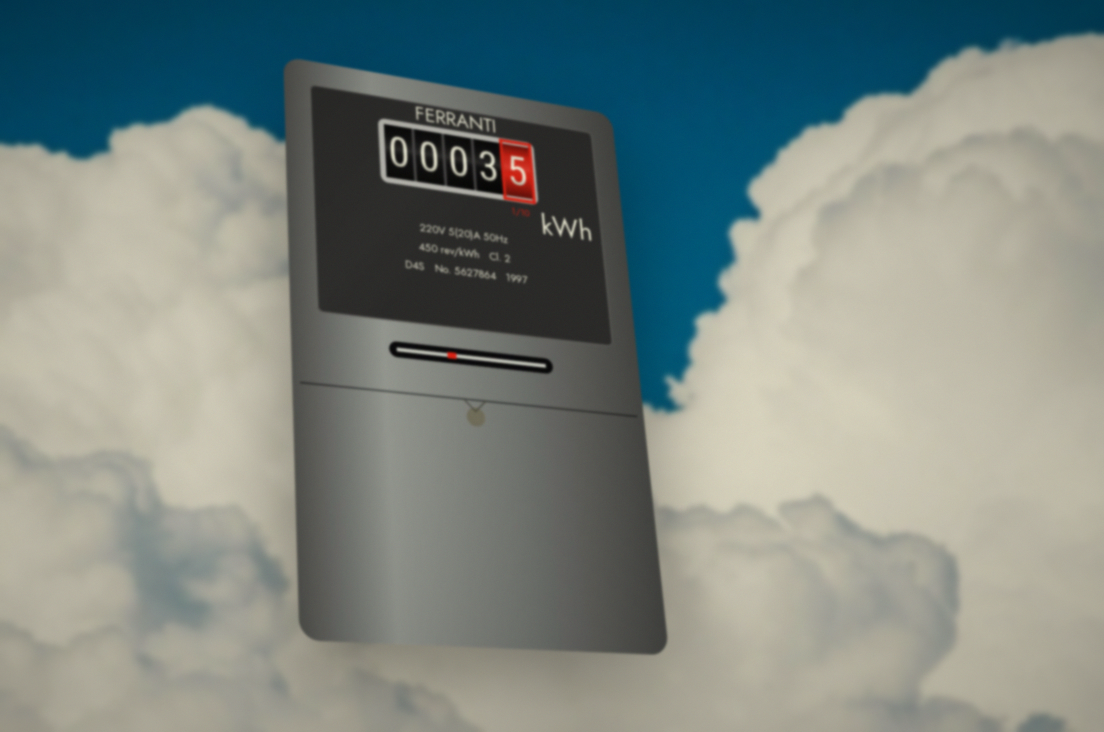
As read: 3.5kWh
